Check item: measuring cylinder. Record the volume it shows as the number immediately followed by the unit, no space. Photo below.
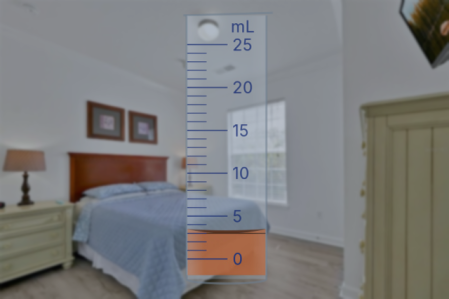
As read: 3mL
